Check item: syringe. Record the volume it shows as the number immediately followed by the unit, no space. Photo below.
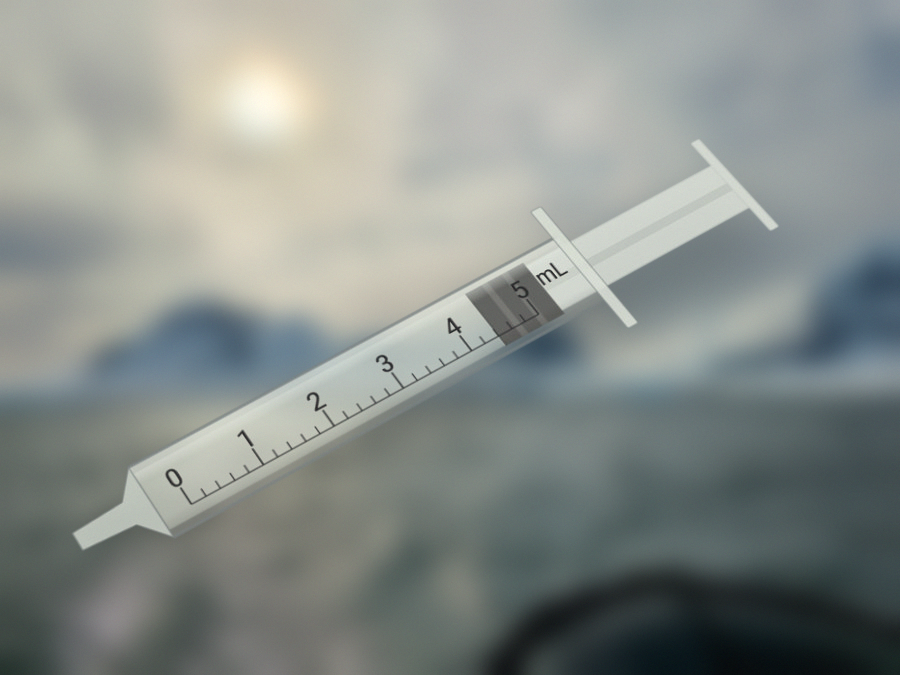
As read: 4.4mL
